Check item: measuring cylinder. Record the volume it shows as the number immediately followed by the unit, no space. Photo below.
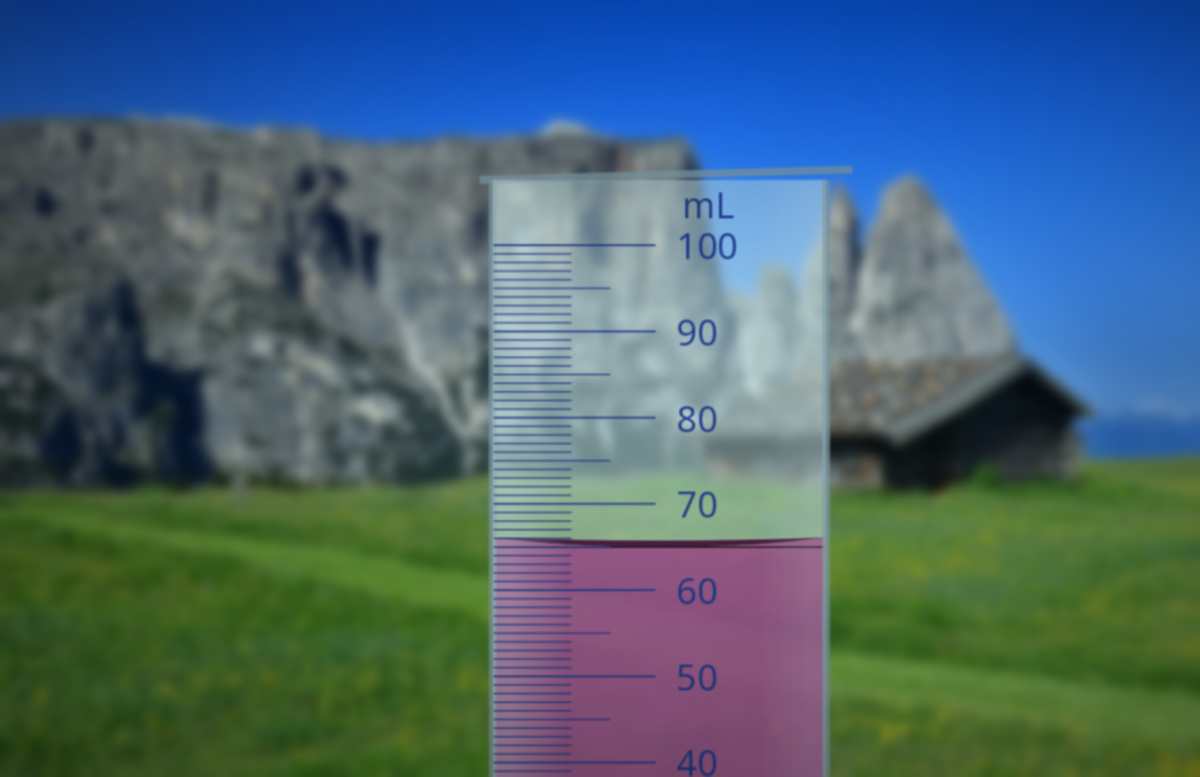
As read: 65mL
